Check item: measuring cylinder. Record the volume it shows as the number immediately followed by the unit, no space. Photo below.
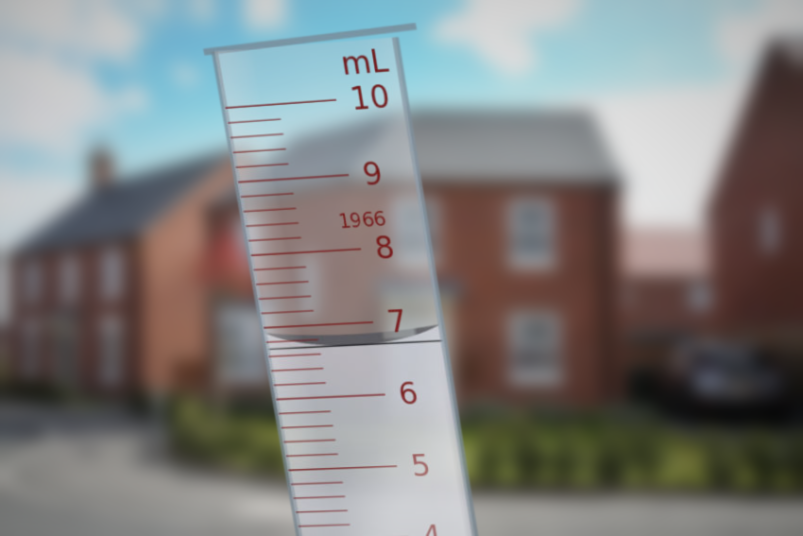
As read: 6.7mL
